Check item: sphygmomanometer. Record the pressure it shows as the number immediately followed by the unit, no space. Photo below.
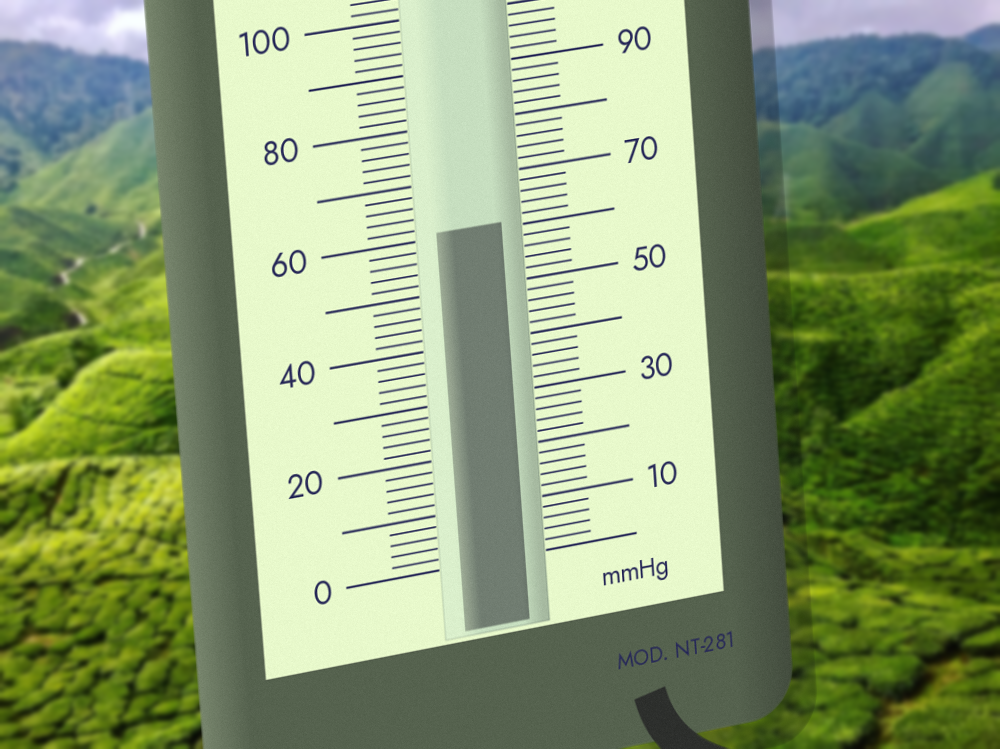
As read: 61mmHg
